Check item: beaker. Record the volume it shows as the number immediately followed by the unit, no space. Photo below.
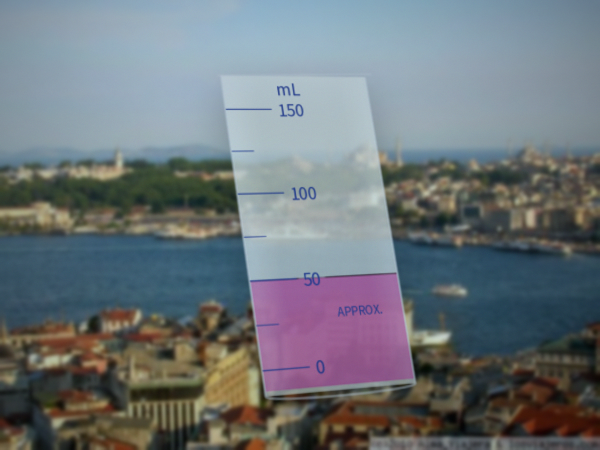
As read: 50mL
